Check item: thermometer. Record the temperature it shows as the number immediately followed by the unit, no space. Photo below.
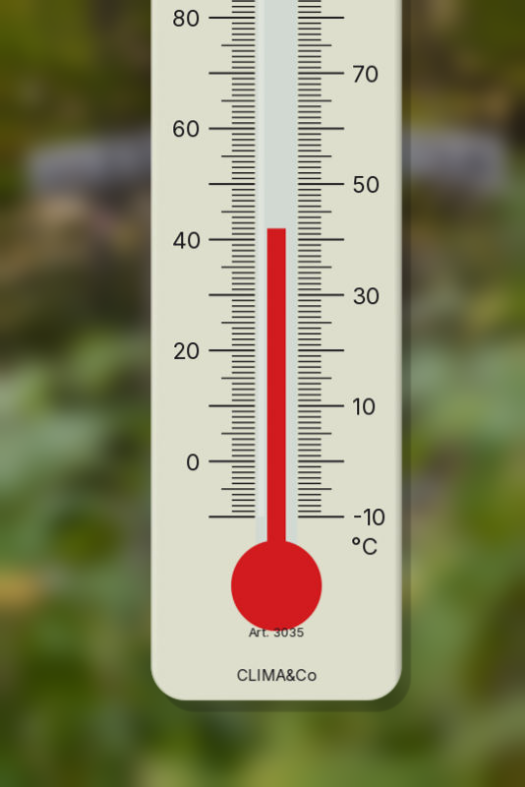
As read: 42°C
